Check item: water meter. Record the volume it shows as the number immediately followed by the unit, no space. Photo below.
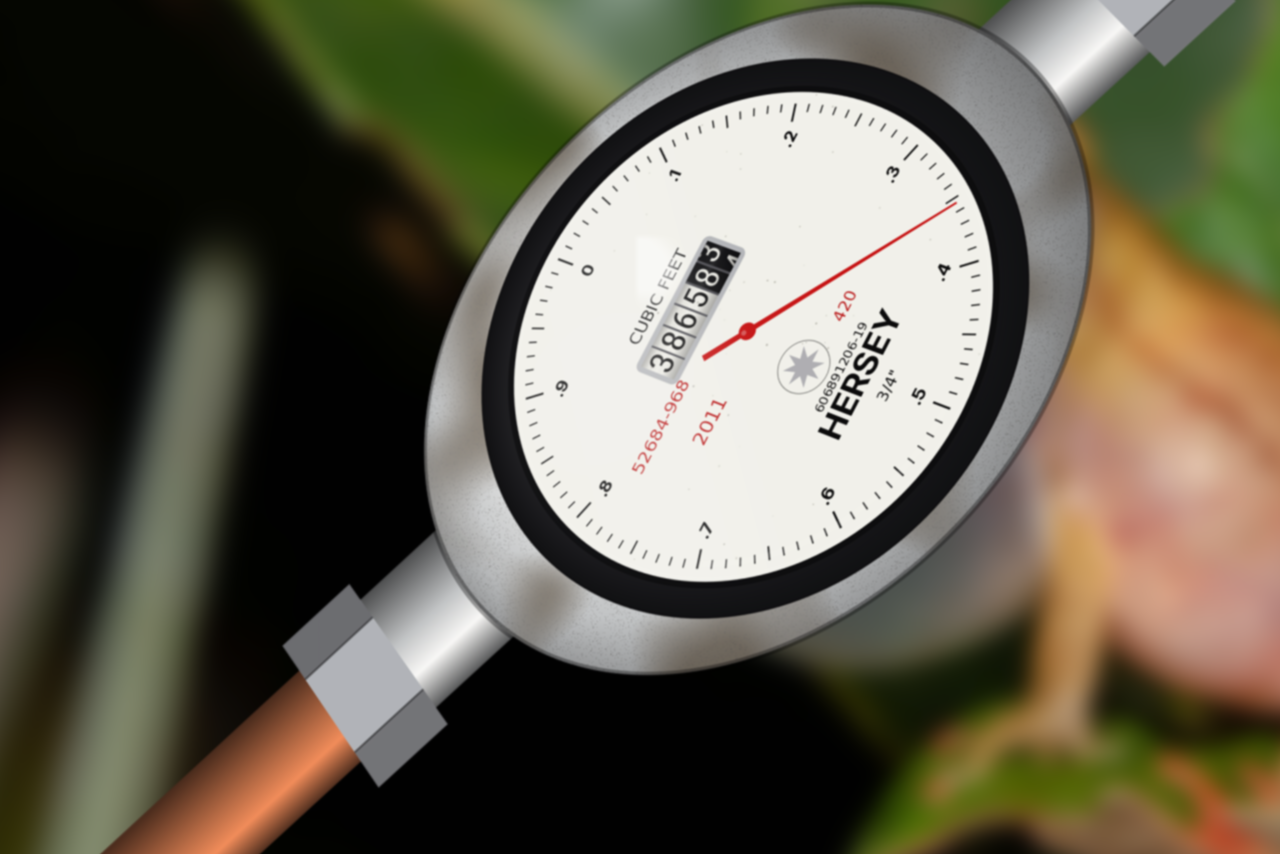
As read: 386583.35ft³
